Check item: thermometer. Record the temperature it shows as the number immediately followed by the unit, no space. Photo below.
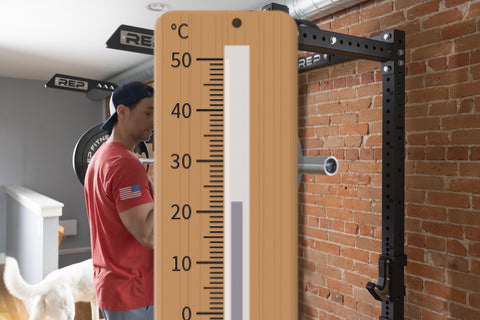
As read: 22°C
